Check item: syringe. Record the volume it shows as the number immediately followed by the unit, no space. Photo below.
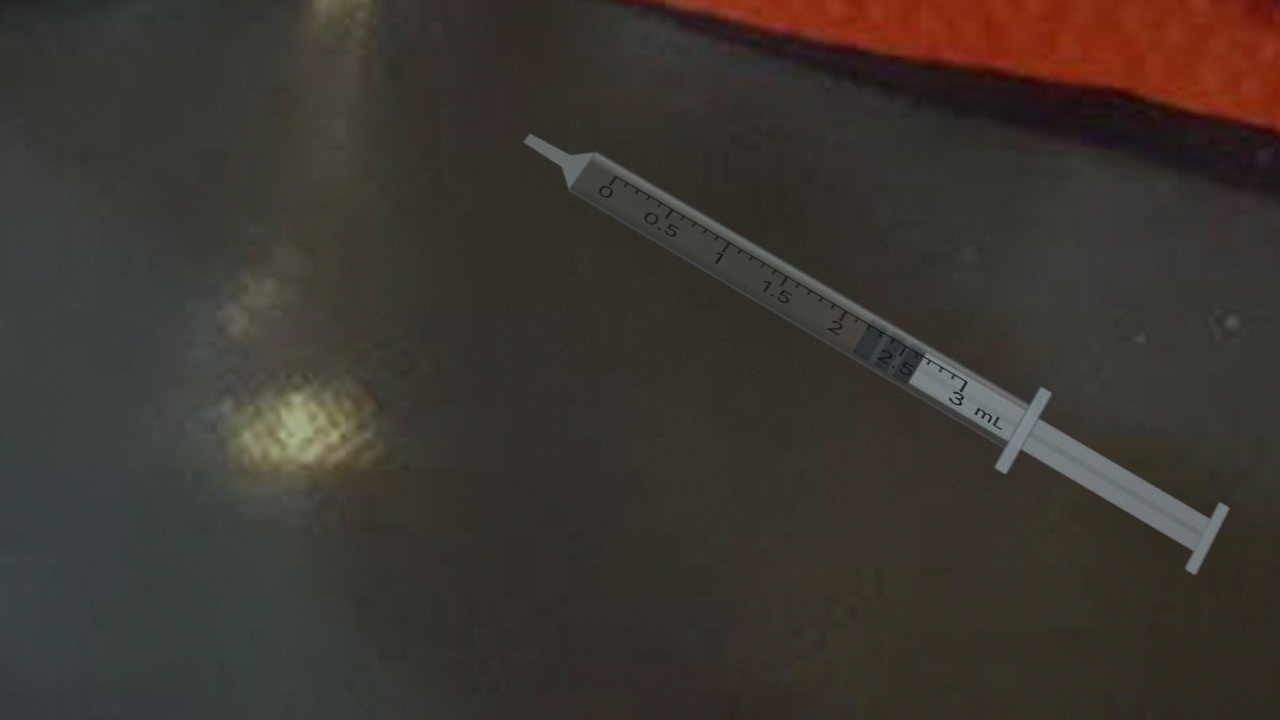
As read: 2.2mL
